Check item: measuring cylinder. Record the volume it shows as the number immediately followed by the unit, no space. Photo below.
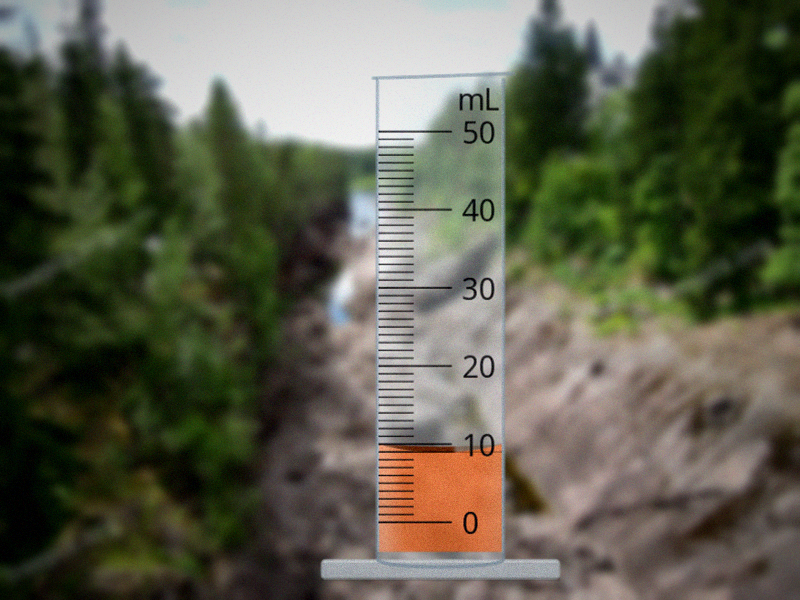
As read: 9mL
